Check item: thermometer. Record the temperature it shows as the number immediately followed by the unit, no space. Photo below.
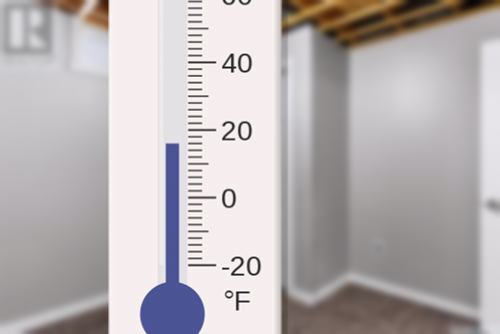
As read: 16°F
